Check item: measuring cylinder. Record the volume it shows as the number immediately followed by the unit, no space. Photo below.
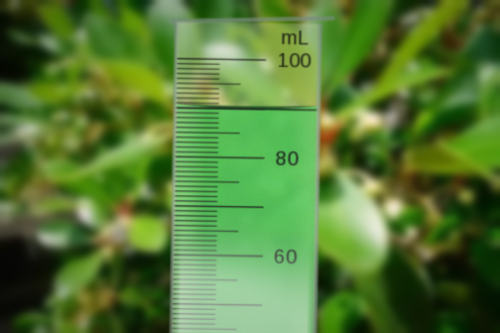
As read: 90mL
